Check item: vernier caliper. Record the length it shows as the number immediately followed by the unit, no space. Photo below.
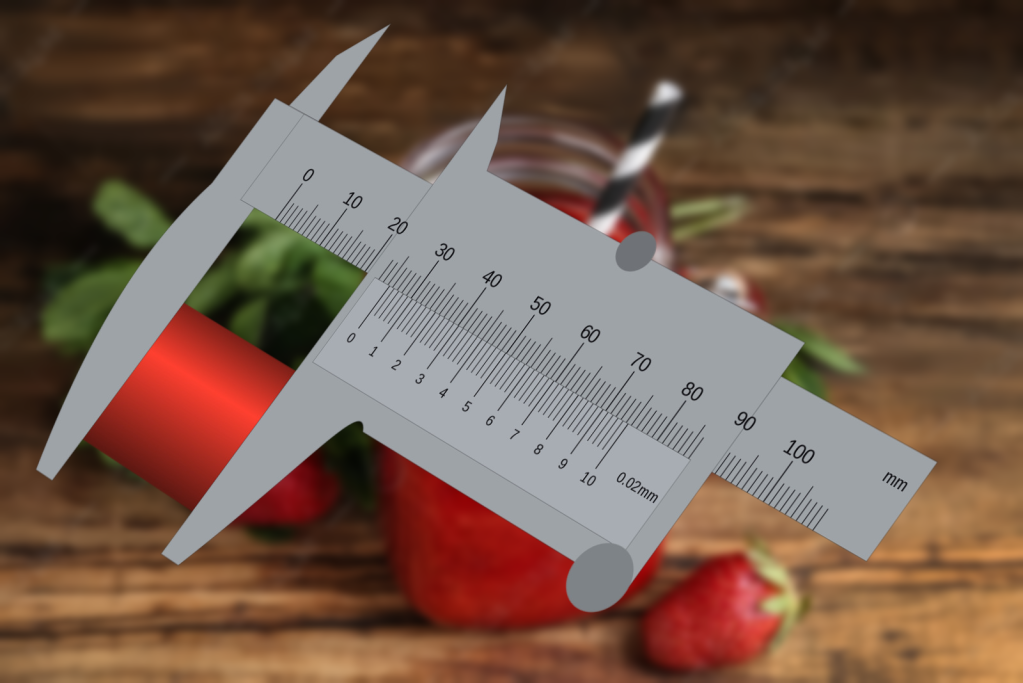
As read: 25.4mm
